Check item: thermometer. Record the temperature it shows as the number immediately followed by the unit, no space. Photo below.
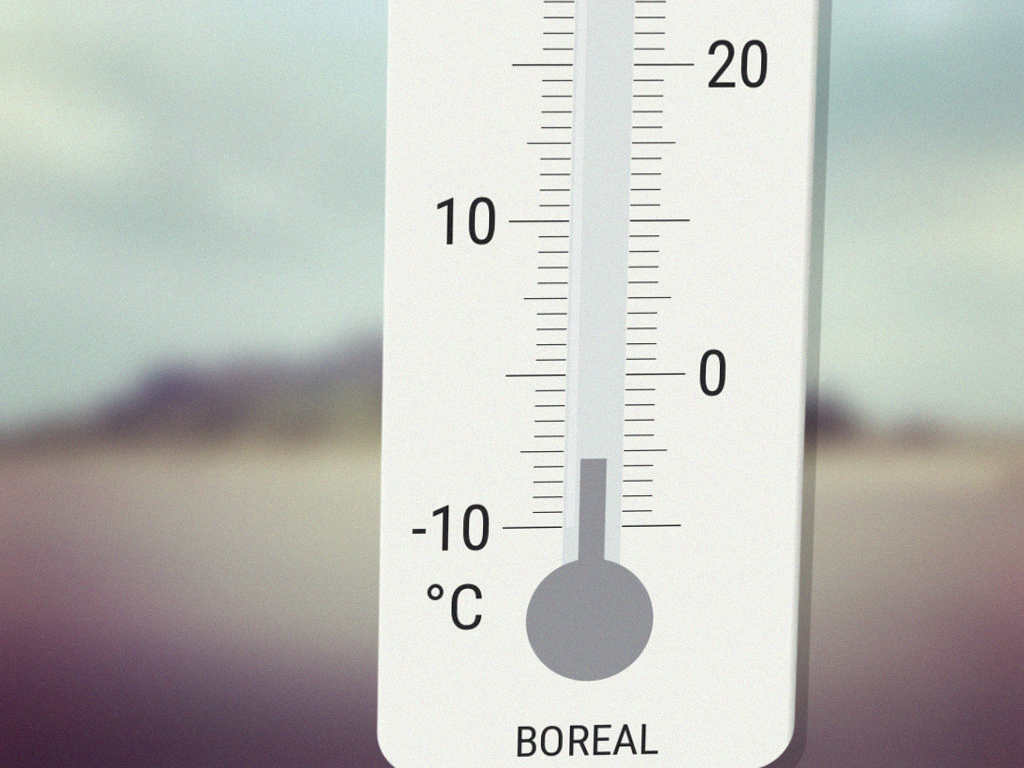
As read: -5.5°C
